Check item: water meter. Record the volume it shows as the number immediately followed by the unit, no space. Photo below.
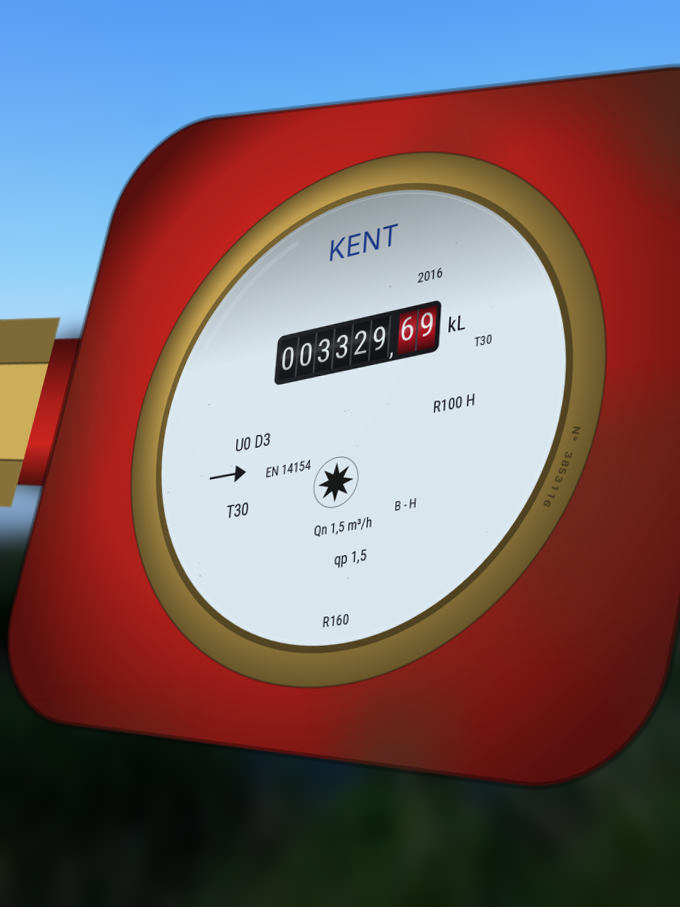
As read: 3329.69kL
